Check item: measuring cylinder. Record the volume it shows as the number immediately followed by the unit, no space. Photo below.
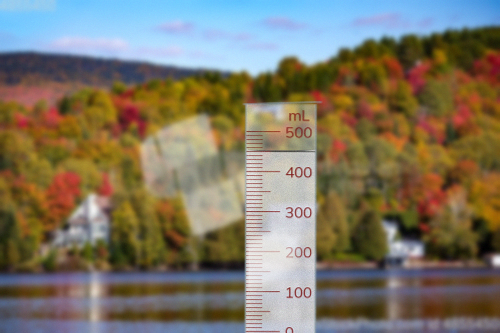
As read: 450mL
